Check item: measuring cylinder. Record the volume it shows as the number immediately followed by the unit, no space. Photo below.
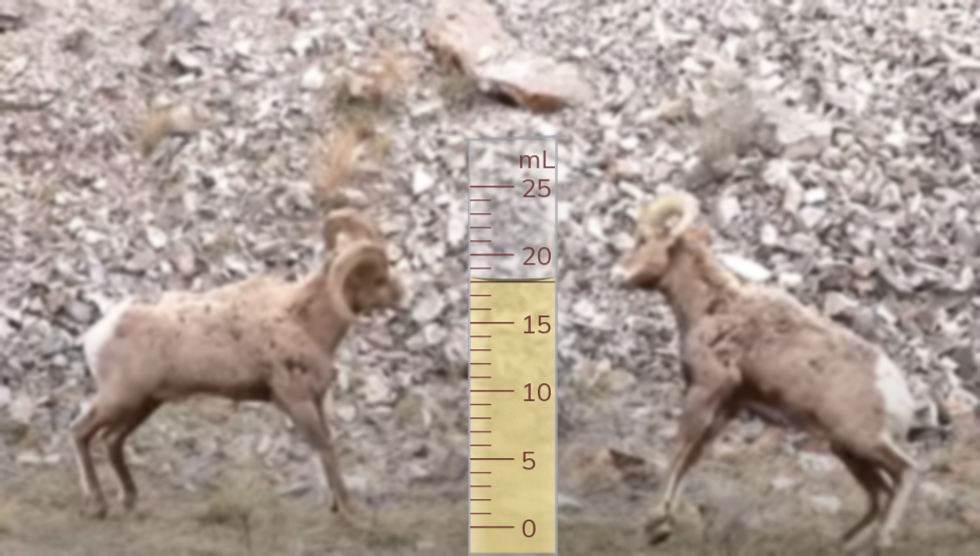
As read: 18mL
